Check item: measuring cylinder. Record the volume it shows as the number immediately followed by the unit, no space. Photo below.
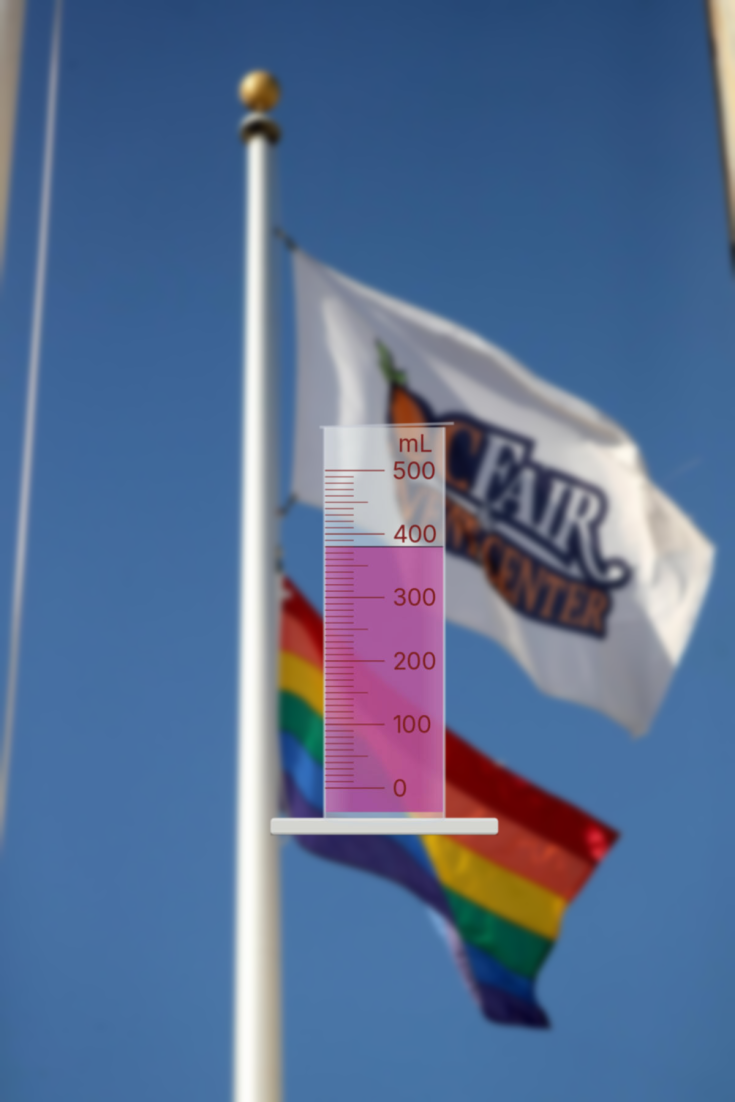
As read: 380mL
